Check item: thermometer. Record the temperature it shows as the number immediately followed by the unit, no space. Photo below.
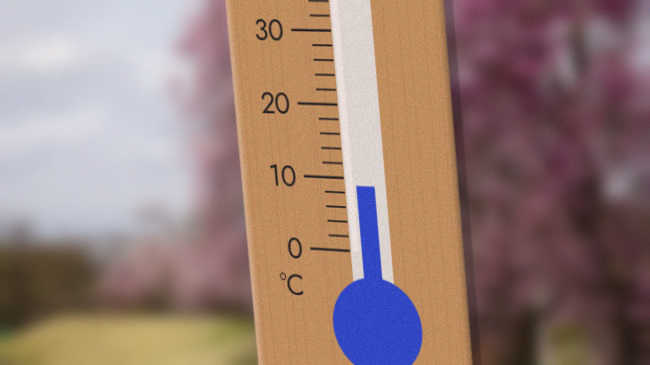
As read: 9°C
